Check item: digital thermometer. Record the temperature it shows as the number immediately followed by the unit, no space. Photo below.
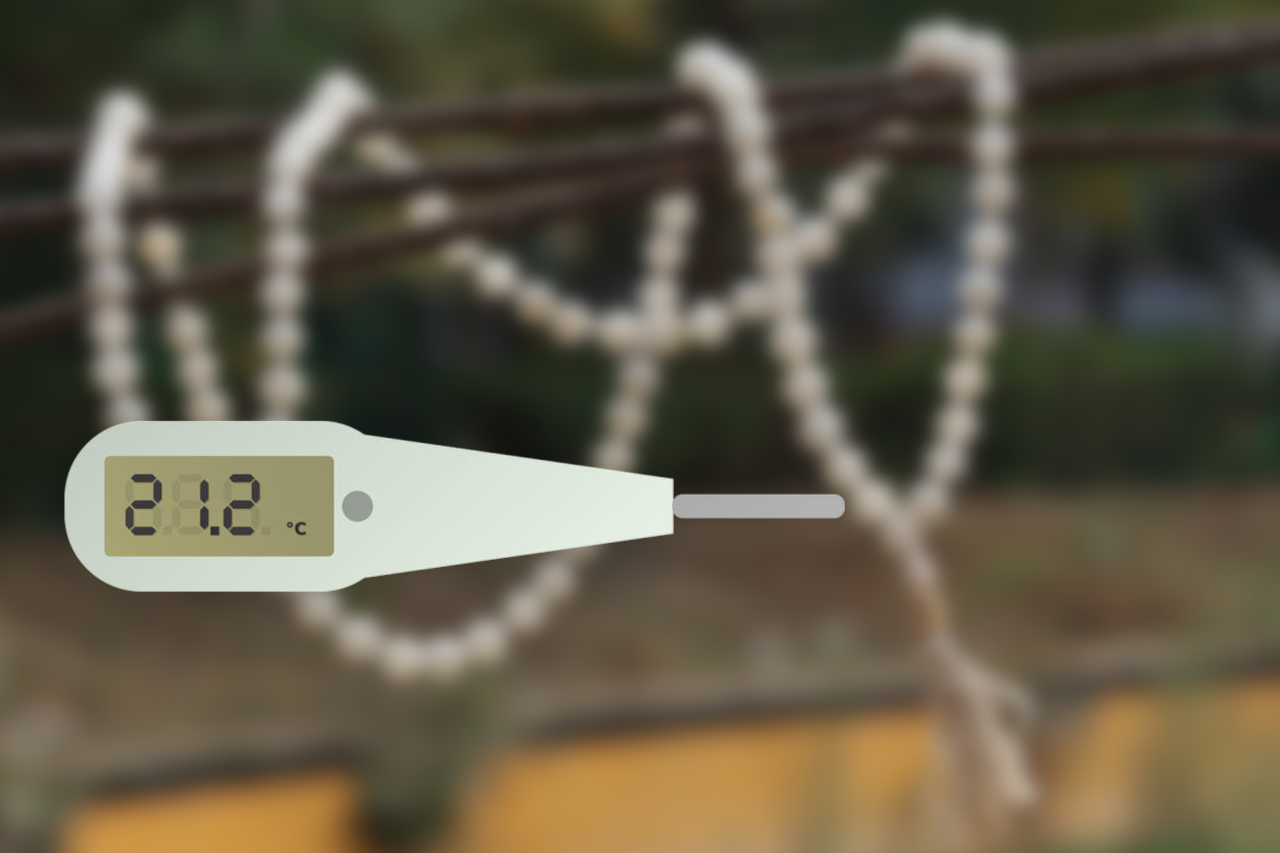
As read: 21.2°C
